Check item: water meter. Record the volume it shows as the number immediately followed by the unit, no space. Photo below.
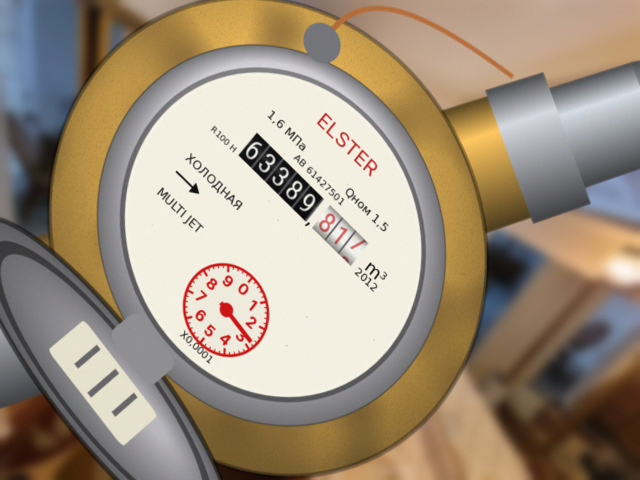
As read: 63389.8172m³
